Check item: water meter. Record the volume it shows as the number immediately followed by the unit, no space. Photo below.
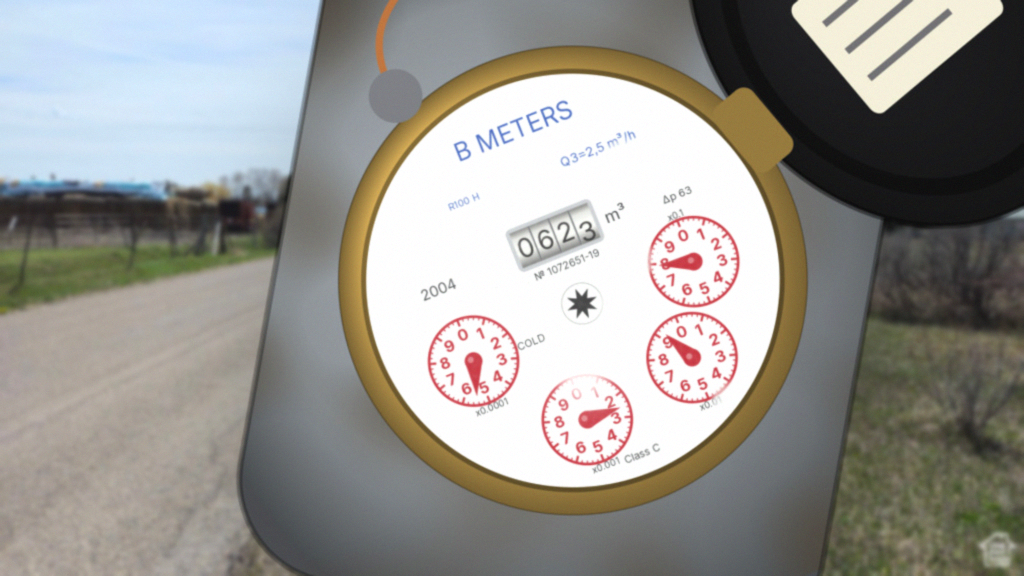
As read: 622.7925m³
